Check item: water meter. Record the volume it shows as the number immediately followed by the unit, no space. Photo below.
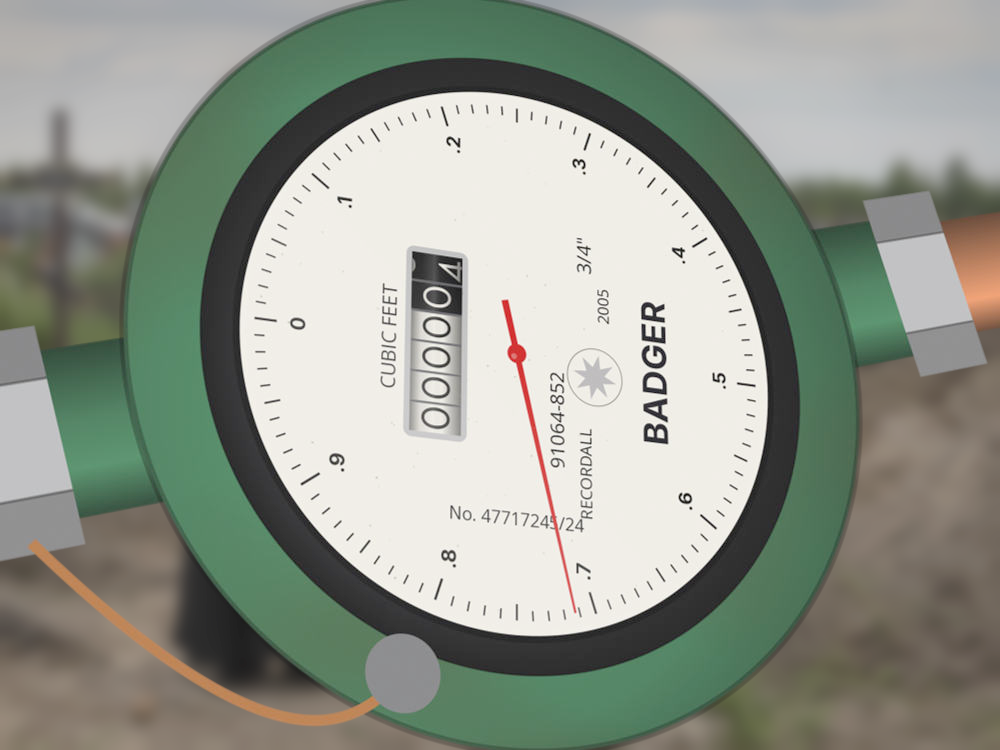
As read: 3.71ft³
